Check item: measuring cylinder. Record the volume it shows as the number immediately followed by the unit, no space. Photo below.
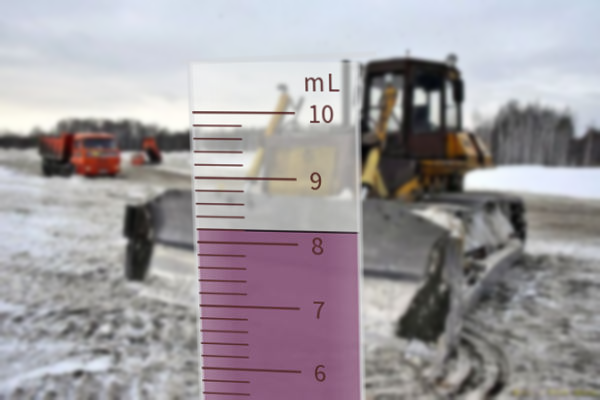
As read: 8.2mL
